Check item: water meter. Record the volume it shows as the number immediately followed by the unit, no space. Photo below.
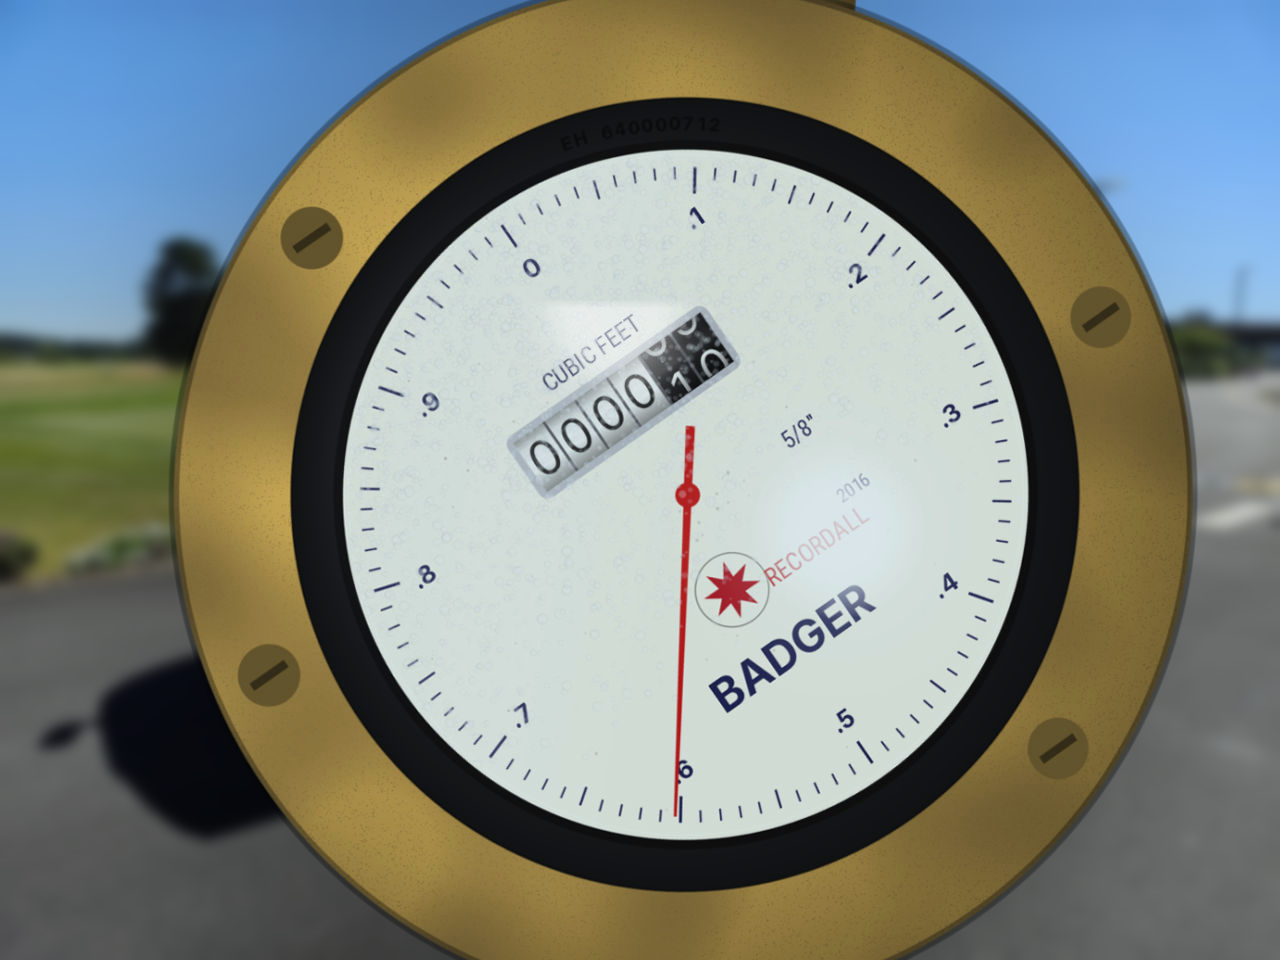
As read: 9.60ft³
